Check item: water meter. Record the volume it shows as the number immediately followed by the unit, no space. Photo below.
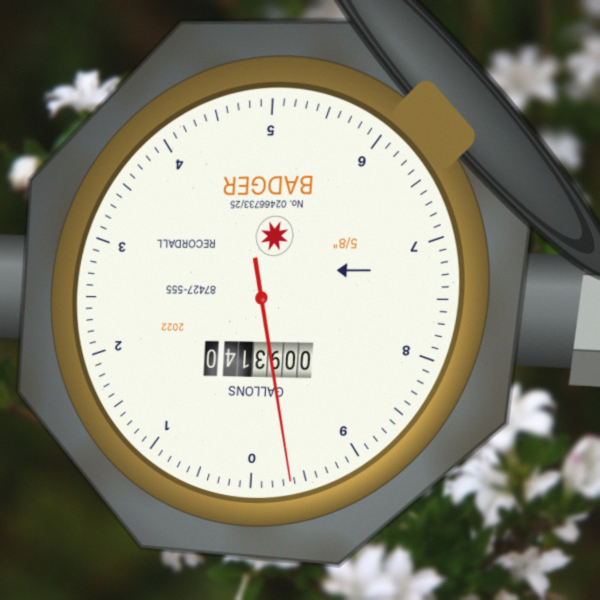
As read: 93139.6gal
